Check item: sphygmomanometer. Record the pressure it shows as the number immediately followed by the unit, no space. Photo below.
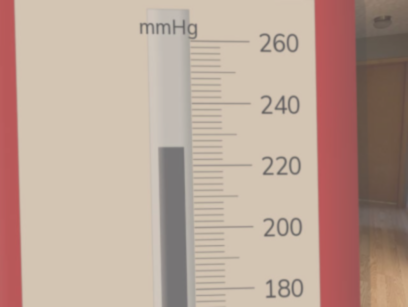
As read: 226mmHg
